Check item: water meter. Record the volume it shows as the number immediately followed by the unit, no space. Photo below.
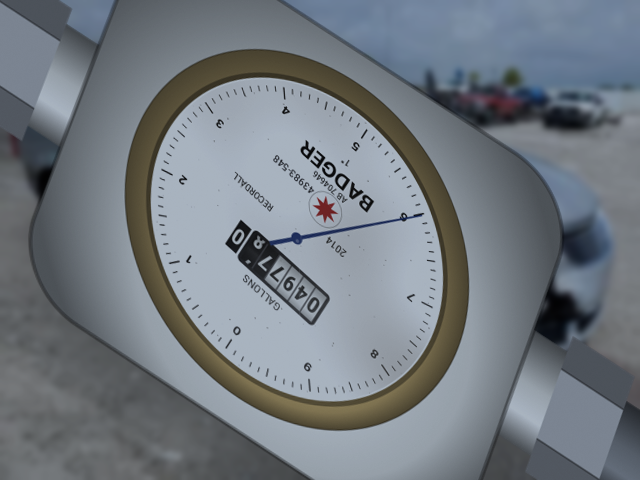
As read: 497776.0gal
